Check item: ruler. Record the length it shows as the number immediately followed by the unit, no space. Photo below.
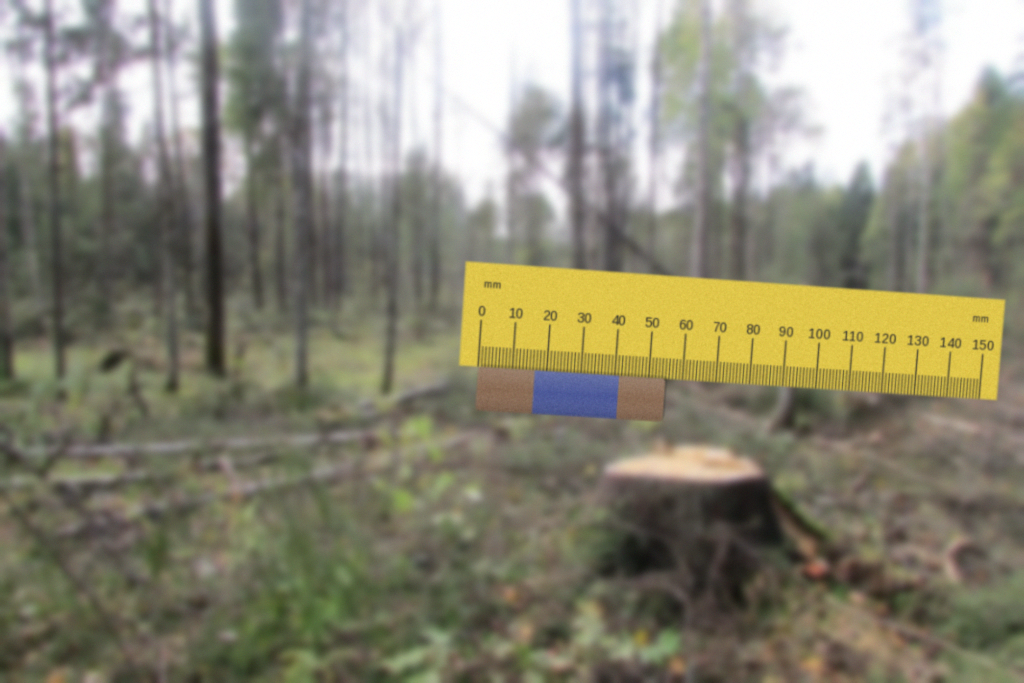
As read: 55mm
